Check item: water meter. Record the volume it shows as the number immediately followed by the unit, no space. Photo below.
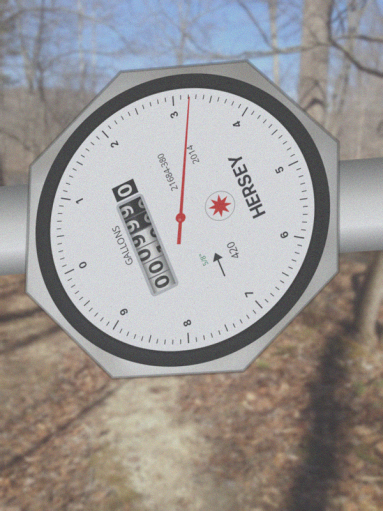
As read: 9993.2gal
